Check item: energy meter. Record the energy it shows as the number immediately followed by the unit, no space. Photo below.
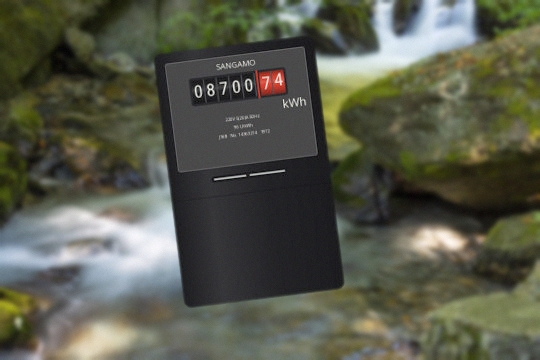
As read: 8700.74kWh
